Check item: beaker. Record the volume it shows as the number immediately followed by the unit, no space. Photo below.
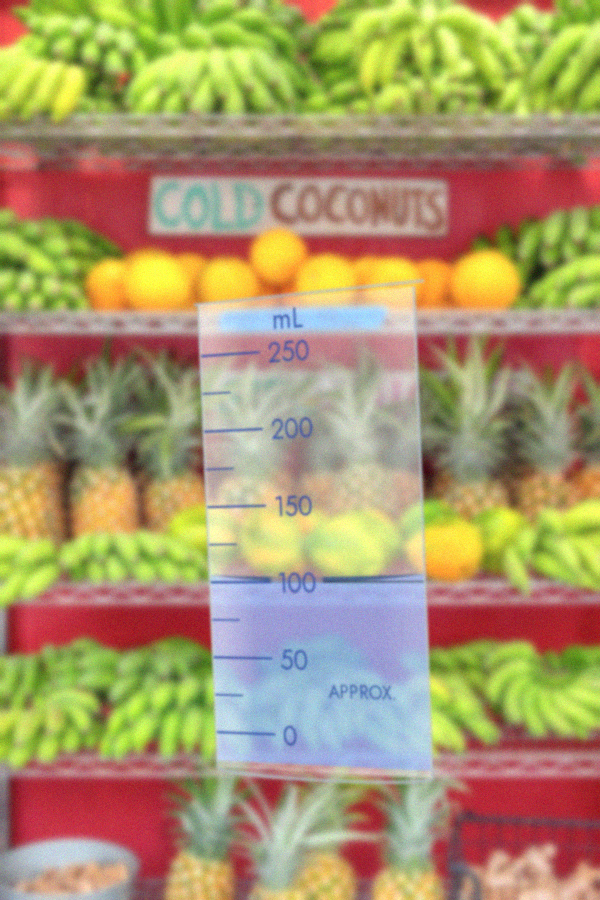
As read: 100mL
